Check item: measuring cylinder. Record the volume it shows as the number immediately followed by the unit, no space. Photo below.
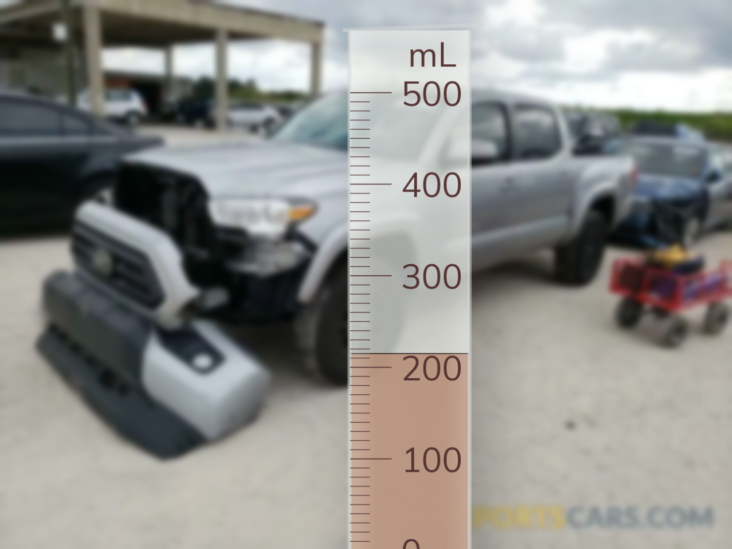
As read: 215mL
